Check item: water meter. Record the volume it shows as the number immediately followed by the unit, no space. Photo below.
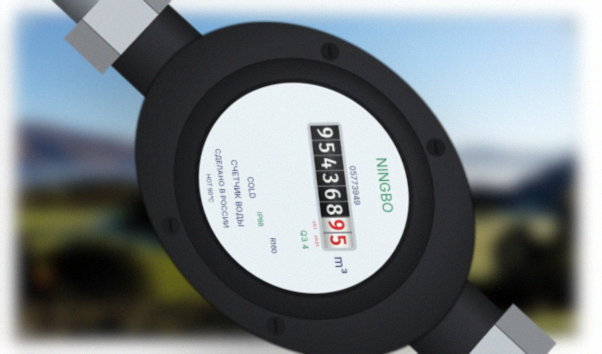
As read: 954368.95m³
